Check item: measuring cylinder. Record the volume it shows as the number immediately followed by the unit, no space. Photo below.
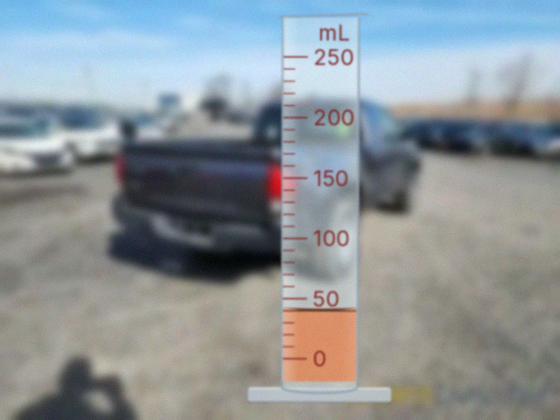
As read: 40mL
